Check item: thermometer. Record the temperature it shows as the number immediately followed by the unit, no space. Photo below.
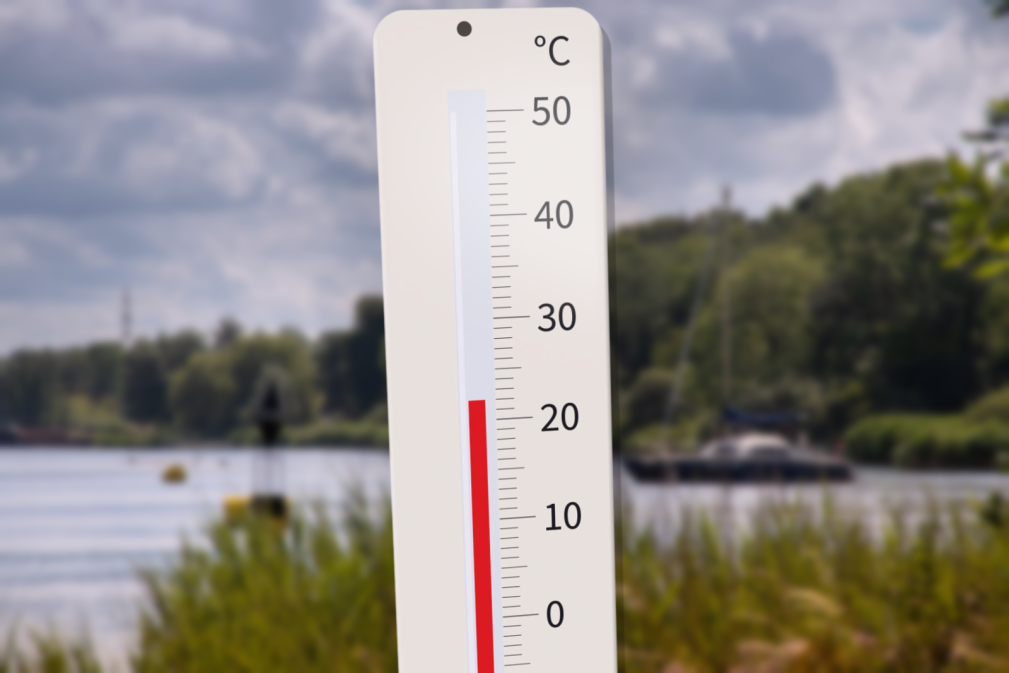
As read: 22°C
